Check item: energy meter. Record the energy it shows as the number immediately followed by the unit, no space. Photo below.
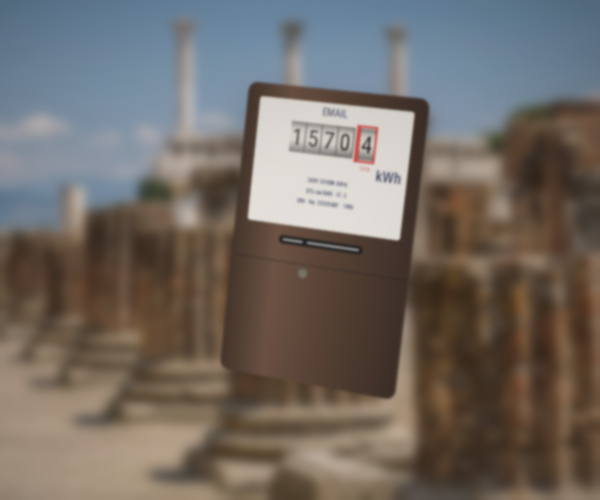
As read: 1570.4kWh
